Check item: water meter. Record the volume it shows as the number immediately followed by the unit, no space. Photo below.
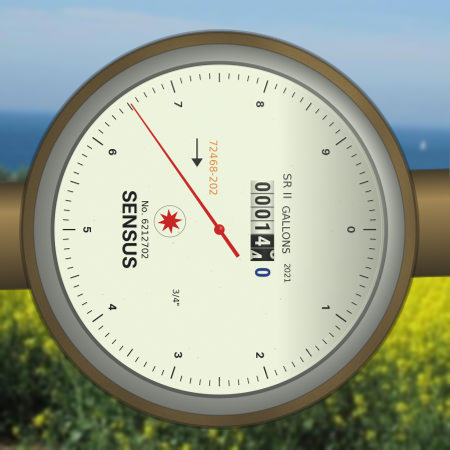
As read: 1436.5gal
